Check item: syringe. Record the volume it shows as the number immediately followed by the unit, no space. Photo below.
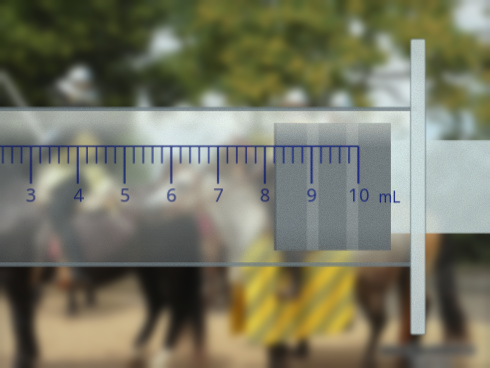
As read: 8.2mL
